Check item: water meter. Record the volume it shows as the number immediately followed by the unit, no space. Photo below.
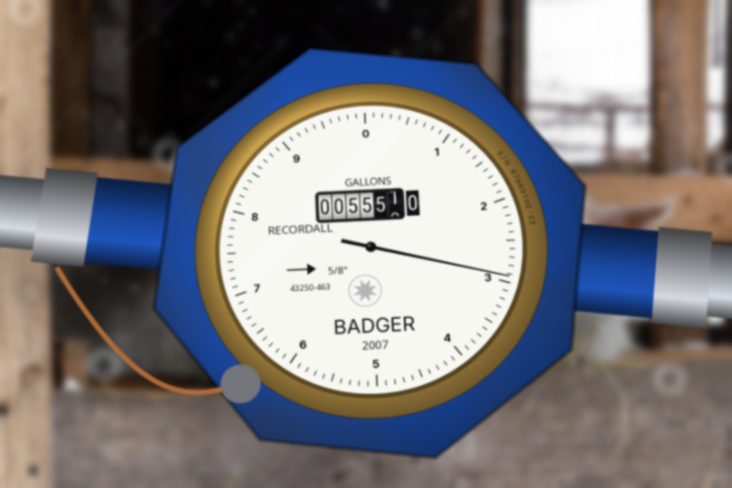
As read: 55512.9gal
